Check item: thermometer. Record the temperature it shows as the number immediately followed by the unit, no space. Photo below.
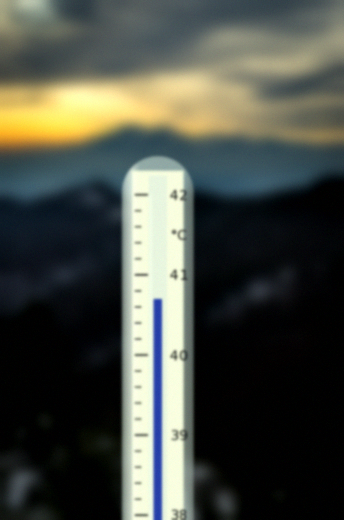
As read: 40.7°C
